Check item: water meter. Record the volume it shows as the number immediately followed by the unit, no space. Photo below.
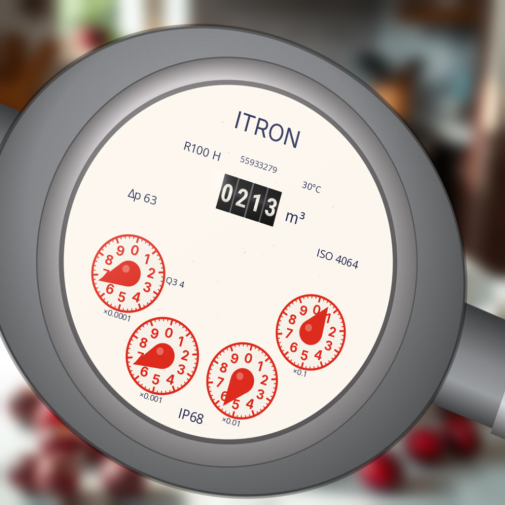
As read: 213.0566m³
